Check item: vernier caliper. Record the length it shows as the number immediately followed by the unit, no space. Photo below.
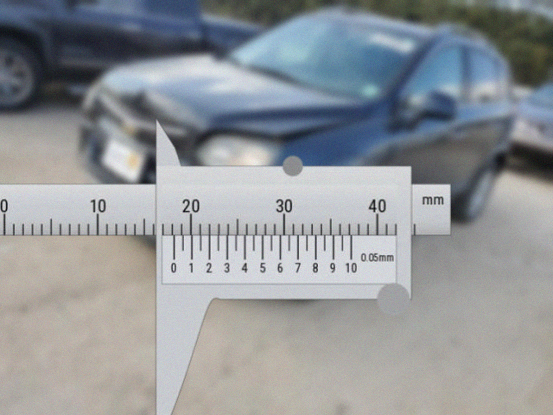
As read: 18.2mm
